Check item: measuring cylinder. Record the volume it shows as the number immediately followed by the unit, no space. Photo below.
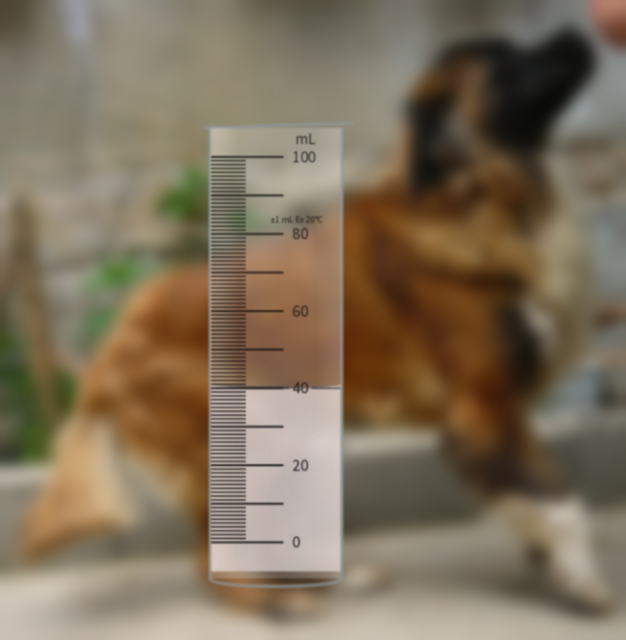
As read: 40mL
